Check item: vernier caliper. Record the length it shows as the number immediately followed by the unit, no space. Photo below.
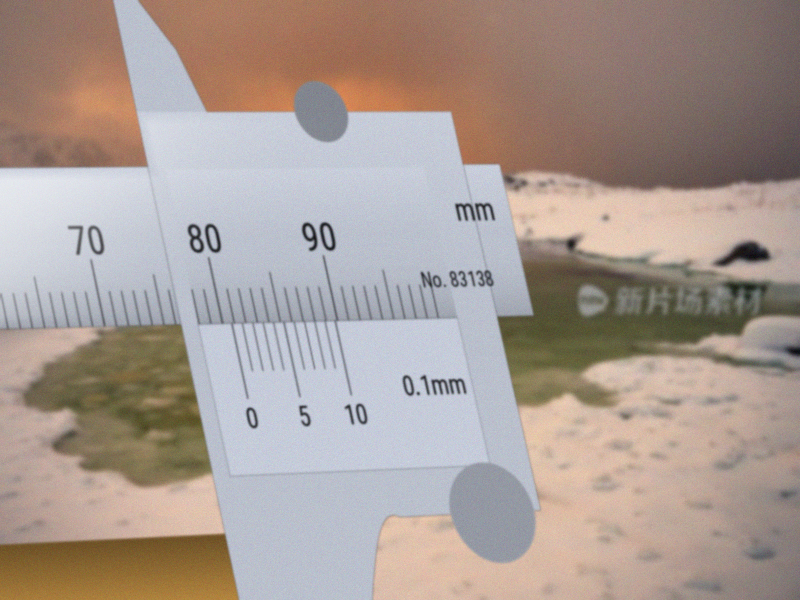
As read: 80.8mm
